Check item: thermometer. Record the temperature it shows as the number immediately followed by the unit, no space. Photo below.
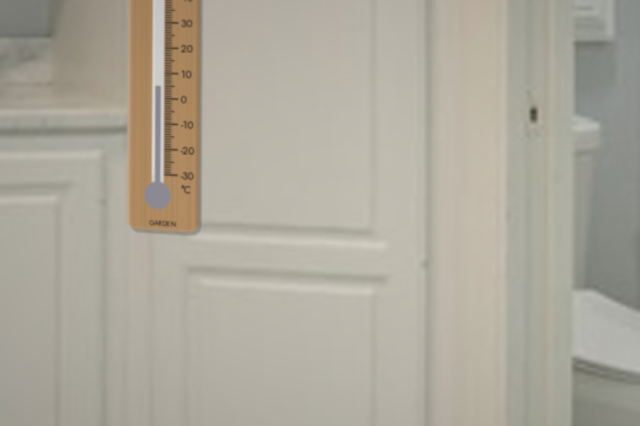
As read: 5°C
